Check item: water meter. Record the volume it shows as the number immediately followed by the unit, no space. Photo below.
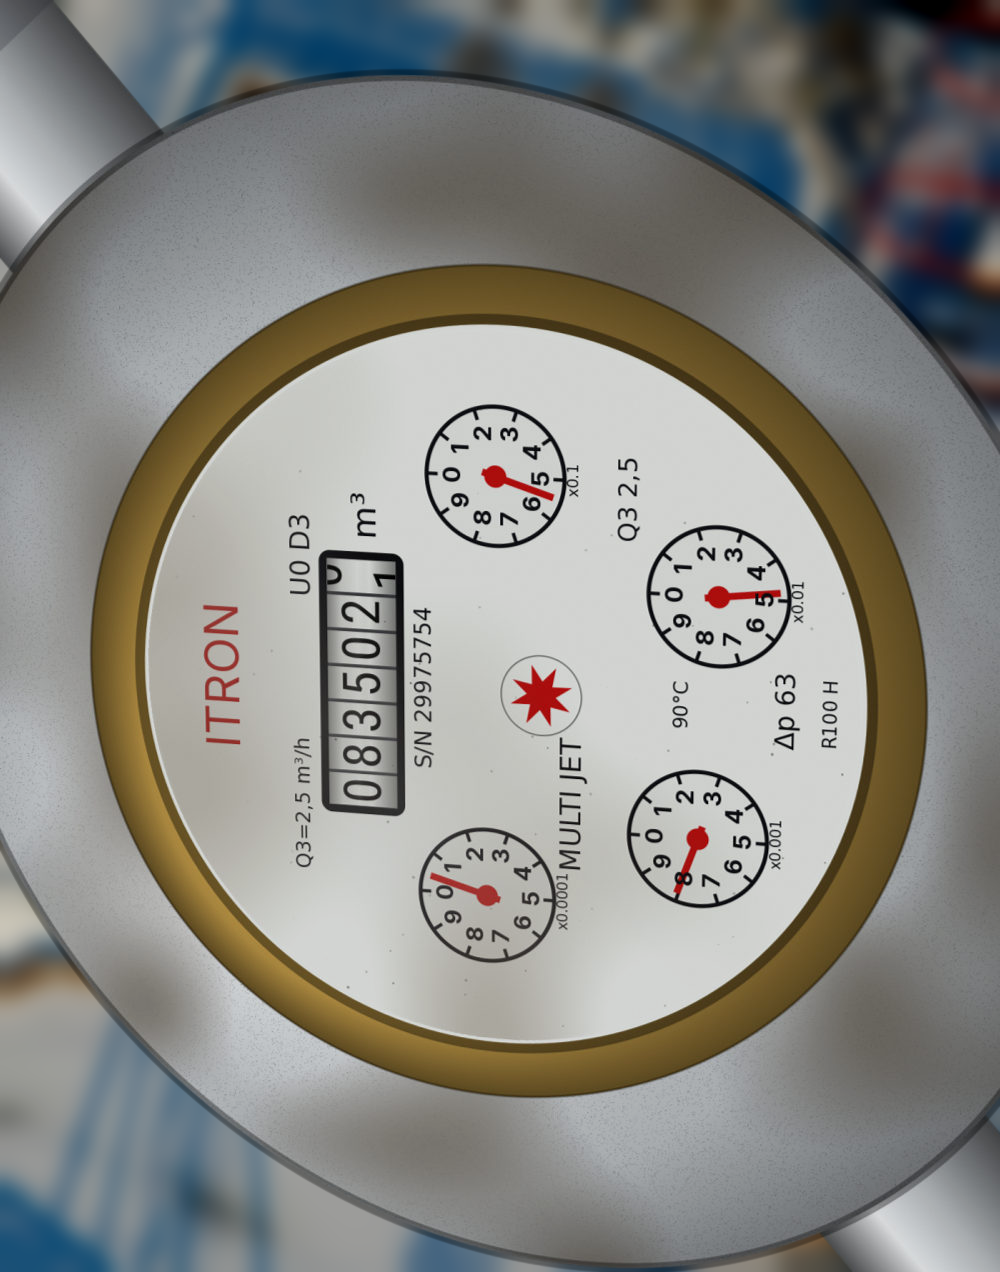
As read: 835020.5480m³
